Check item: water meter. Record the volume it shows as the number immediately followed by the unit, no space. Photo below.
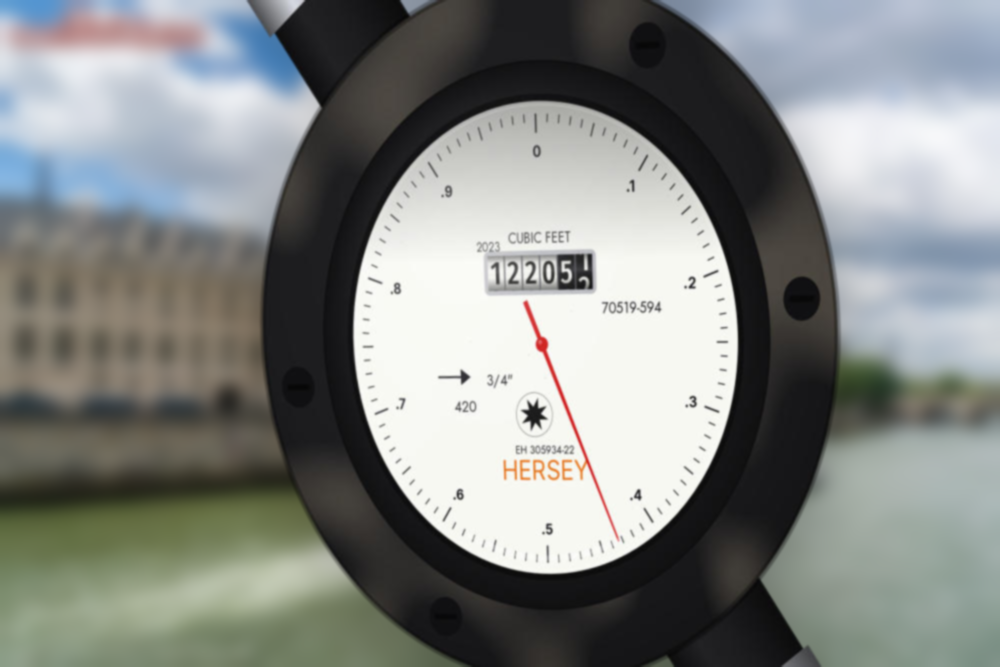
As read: 122051.43ft³
